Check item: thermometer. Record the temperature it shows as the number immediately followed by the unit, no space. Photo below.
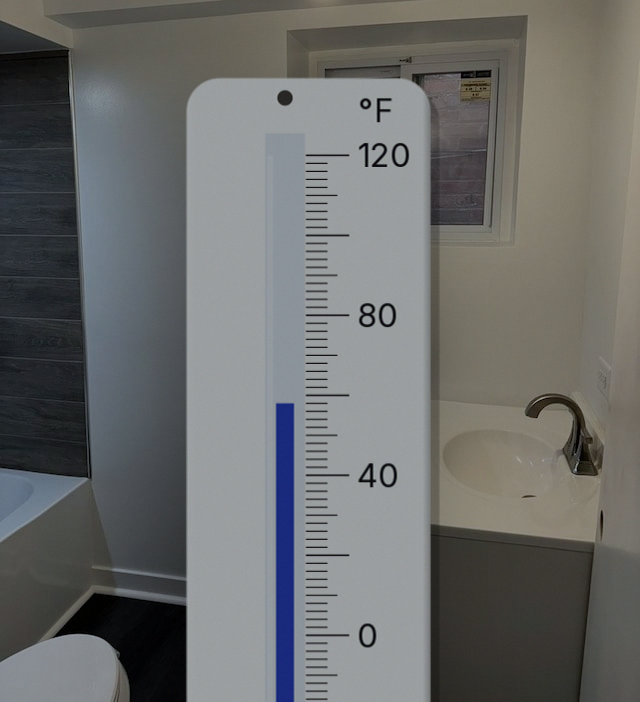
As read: 58°F
